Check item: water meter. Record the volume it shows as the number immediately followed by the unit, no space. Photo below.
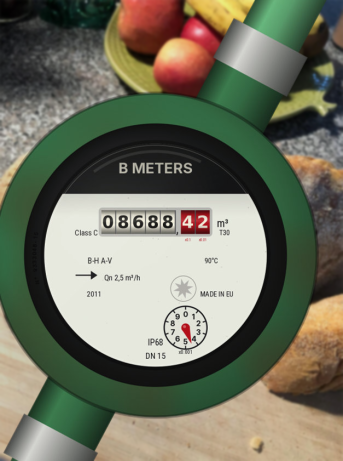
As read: 8688.424m³
